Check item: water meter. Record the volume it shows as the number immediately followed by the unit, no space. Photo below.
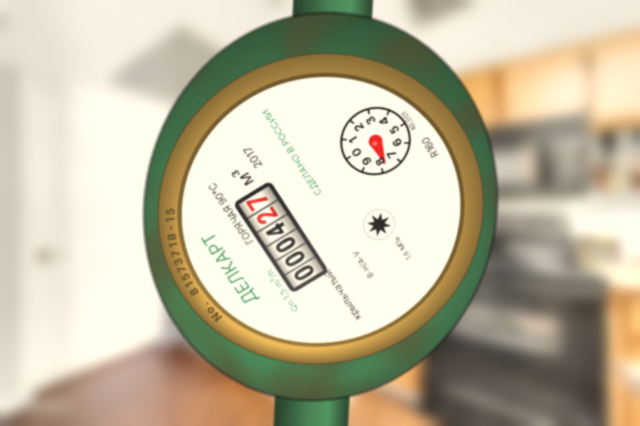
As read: 4.277m³
